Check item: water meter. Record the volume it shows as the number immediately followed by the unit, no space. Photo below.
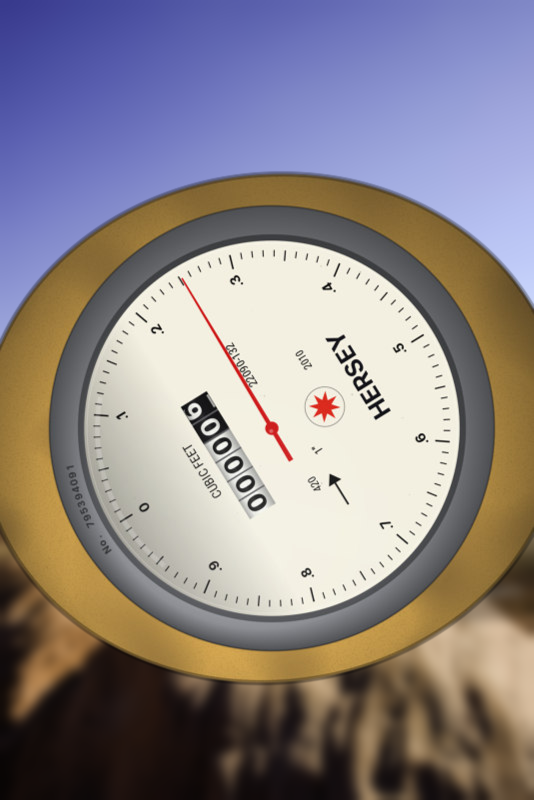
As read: 6.25ft³
